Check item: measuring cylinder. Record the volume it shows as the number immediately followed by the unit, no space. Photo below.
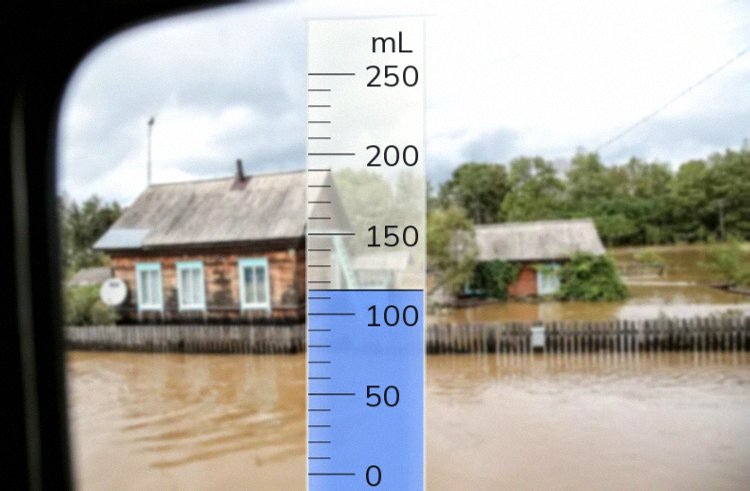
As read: 115mL
